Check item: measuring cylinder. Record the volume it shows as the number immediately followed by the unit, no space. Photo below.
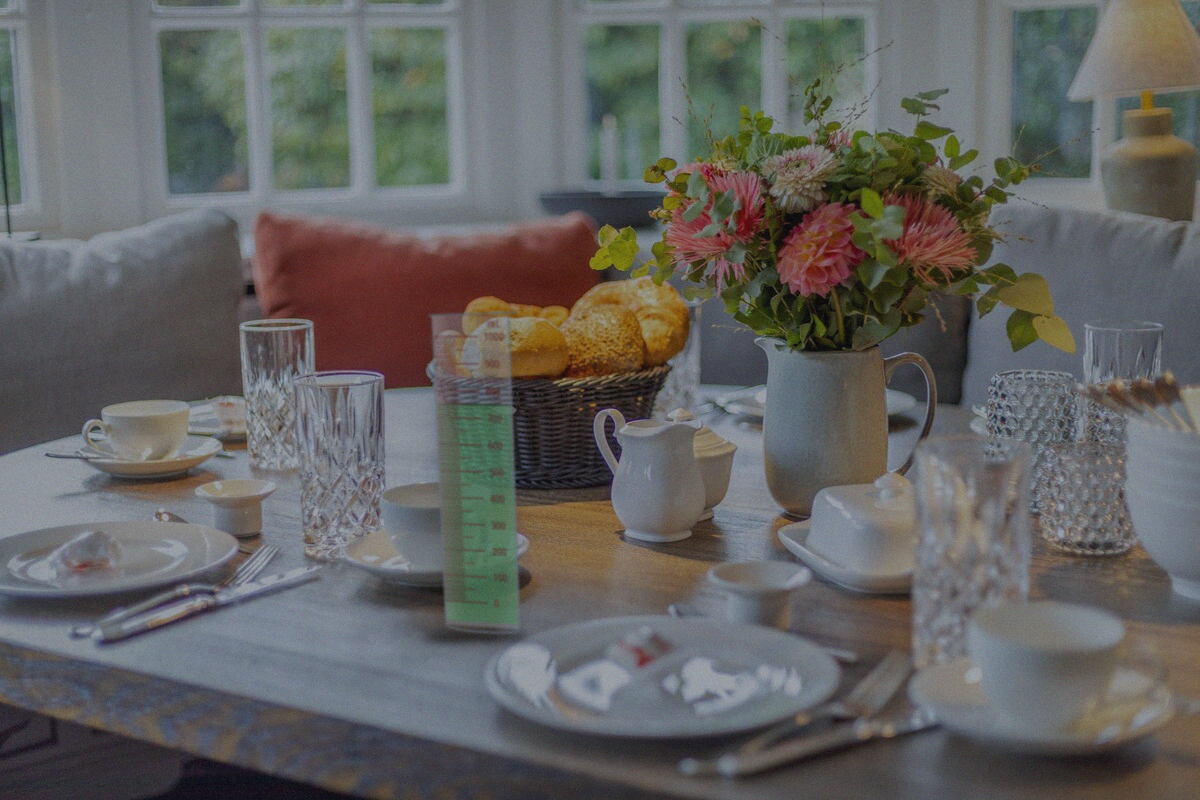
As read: 750mL
